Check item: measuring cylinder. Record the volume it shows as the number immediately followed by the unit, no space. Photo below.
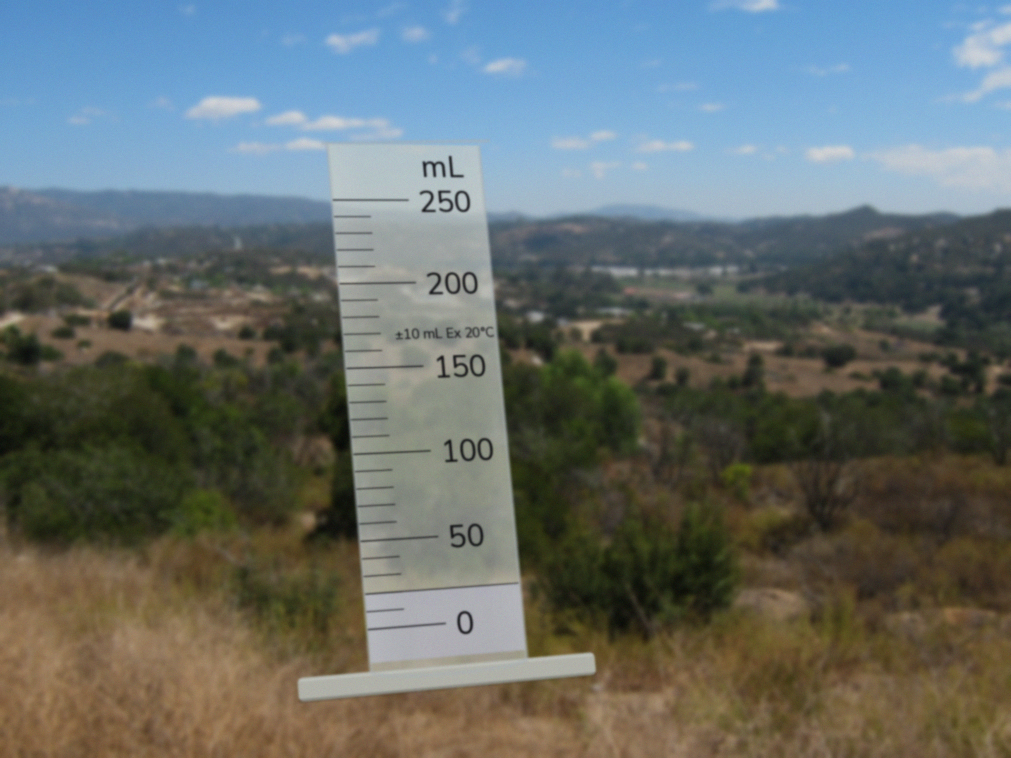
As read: 20mL
